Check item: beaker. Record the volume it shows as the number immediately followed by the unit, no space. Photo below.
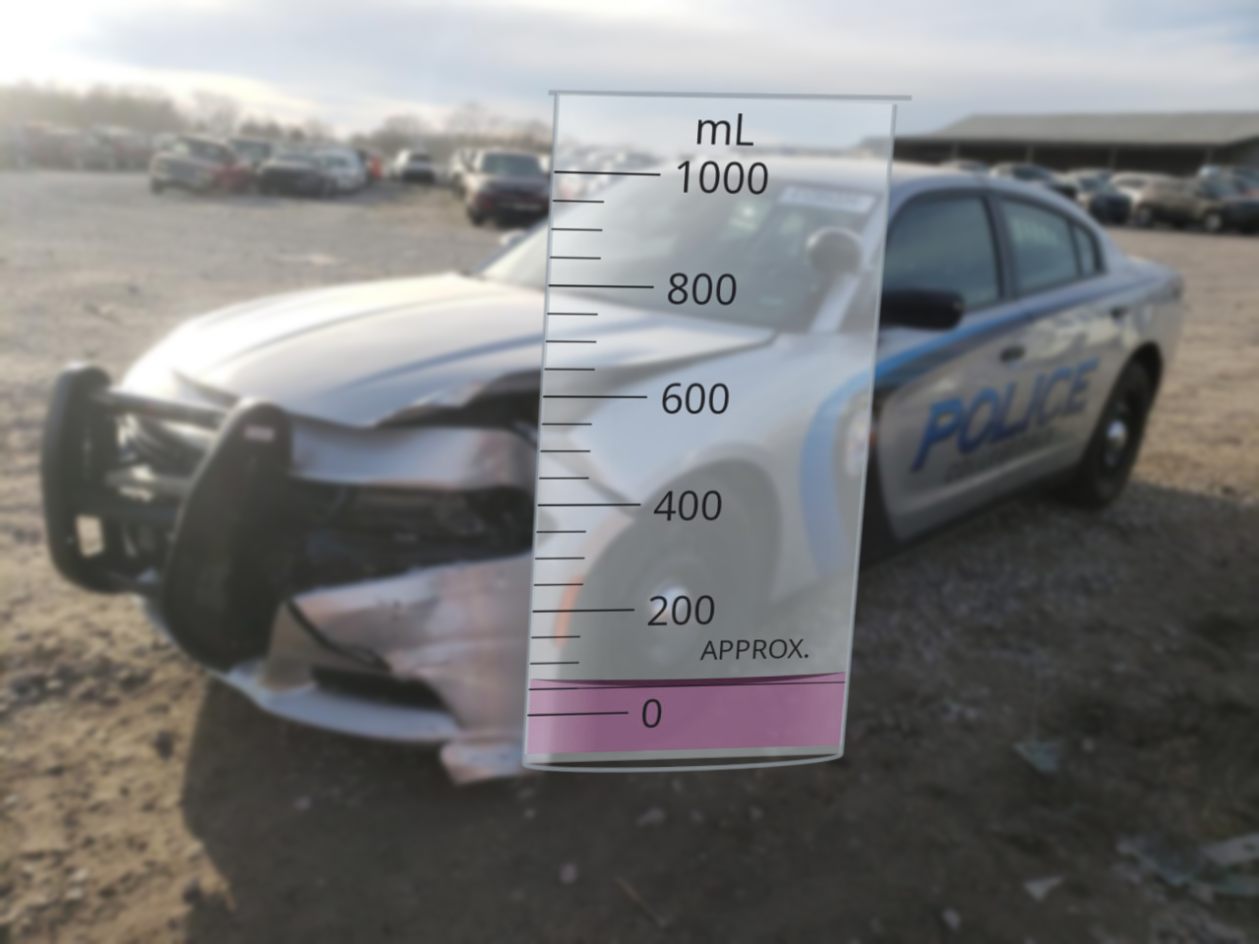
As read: 50mL
